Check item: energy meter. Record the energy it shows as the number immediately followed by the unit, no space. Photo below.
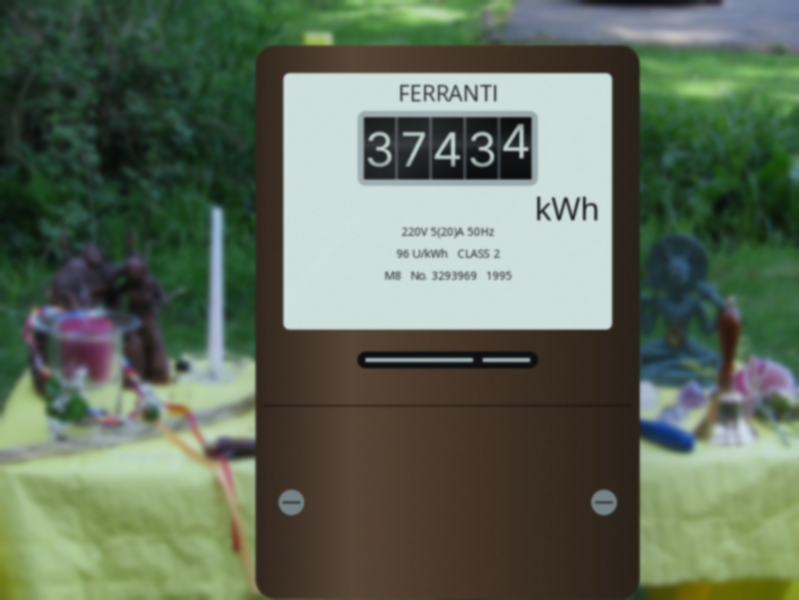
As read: 37434kWh
